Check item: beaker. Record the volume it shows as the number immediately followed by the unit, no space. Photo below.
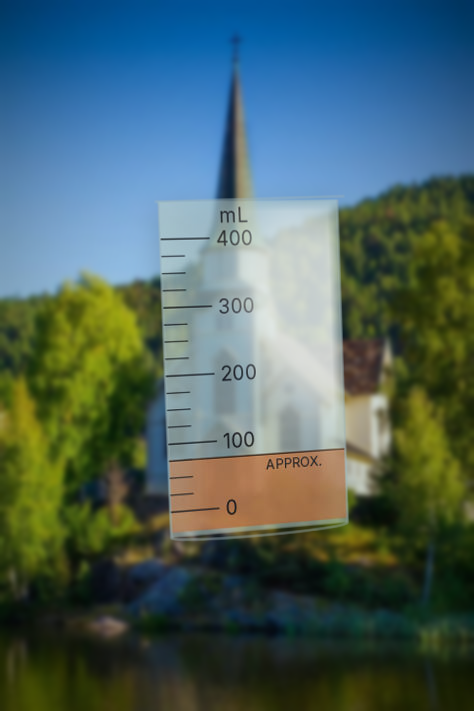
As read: 75mL
